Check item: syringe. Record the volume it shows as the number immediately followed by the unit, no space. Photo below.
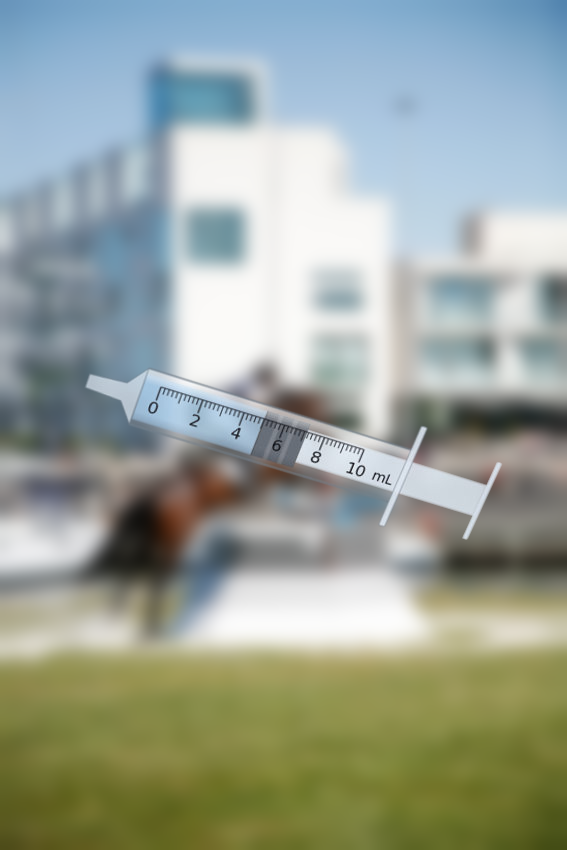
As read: 5mL
